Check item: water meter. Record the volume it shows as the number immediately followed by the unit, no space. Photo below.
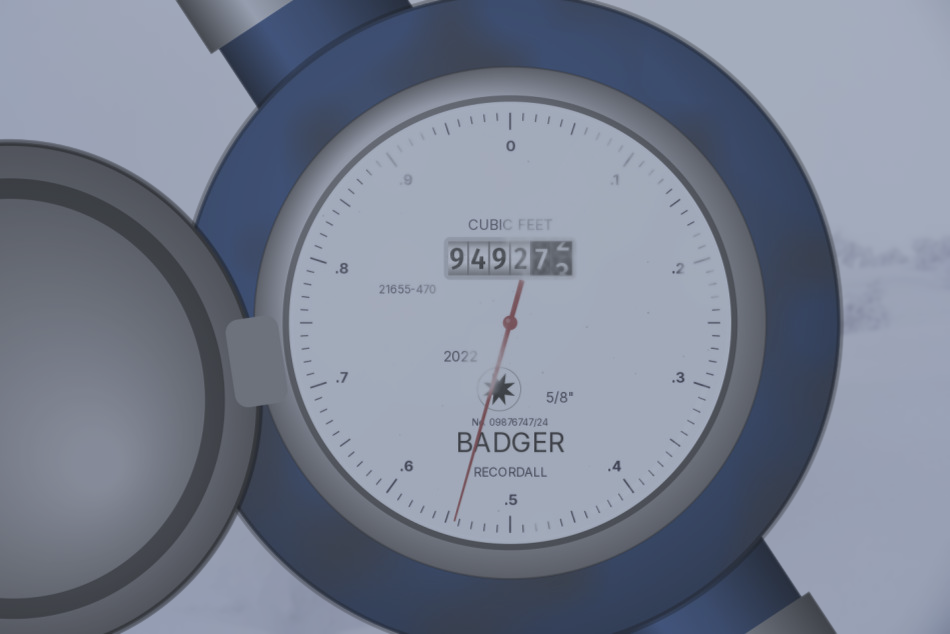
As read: 949272.54ft³
